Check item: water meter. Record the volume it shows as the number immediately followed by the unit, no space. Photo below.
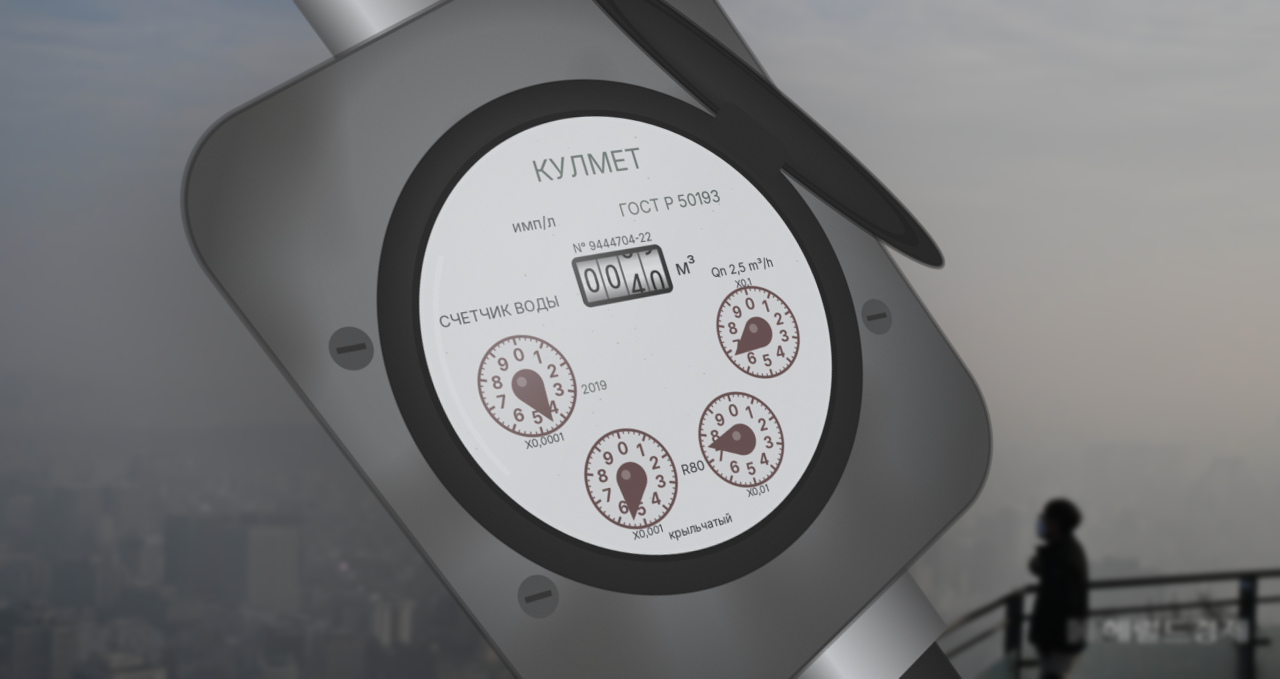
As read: 39.6754m³
